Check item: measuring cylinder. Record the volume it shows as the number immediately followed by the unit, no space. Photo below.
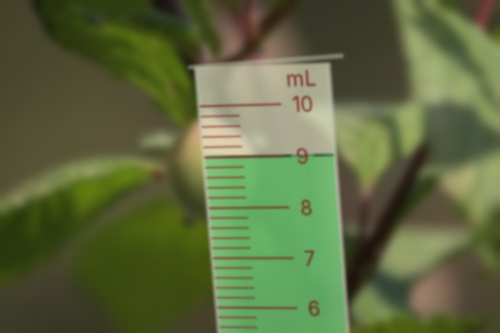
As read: 9mL
